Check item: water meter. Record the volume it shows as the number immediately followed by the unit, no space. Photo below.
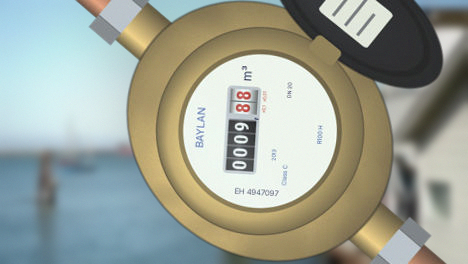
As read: 9.88m³
